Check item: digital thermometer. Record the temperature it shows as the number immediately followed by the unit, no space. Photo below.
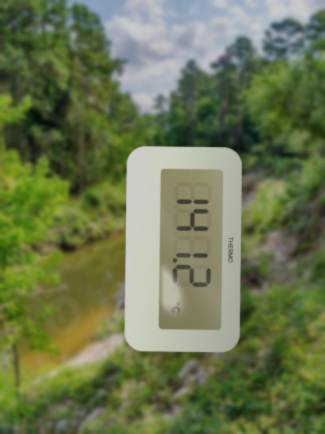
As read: 141.2°C
